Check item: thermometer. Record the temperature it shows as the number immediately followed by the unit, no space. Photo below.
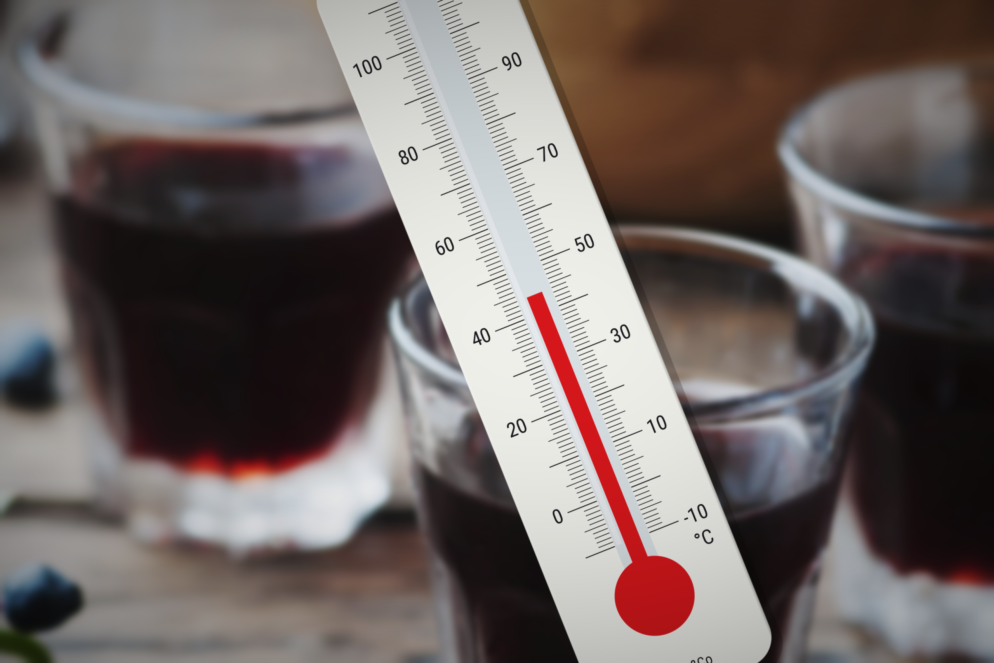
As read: 44°C
